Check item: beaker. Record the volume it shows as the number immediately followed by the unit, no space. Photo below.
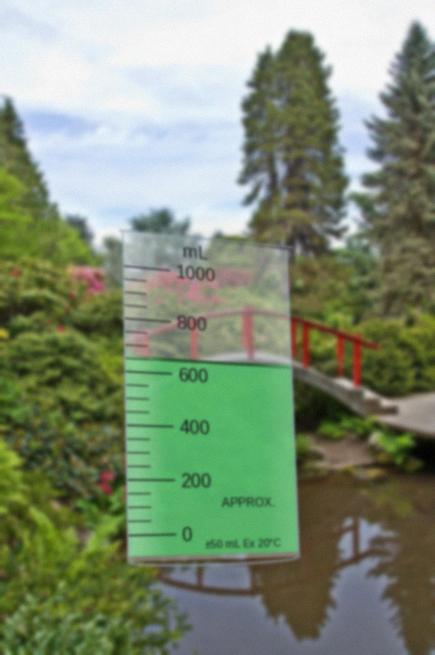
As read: 650mL
